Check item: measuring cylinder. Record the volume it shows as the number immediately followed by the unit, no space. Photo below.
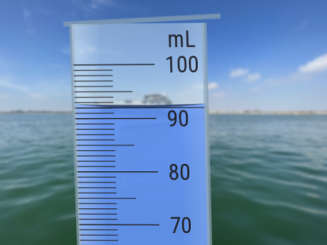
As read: 92mL
